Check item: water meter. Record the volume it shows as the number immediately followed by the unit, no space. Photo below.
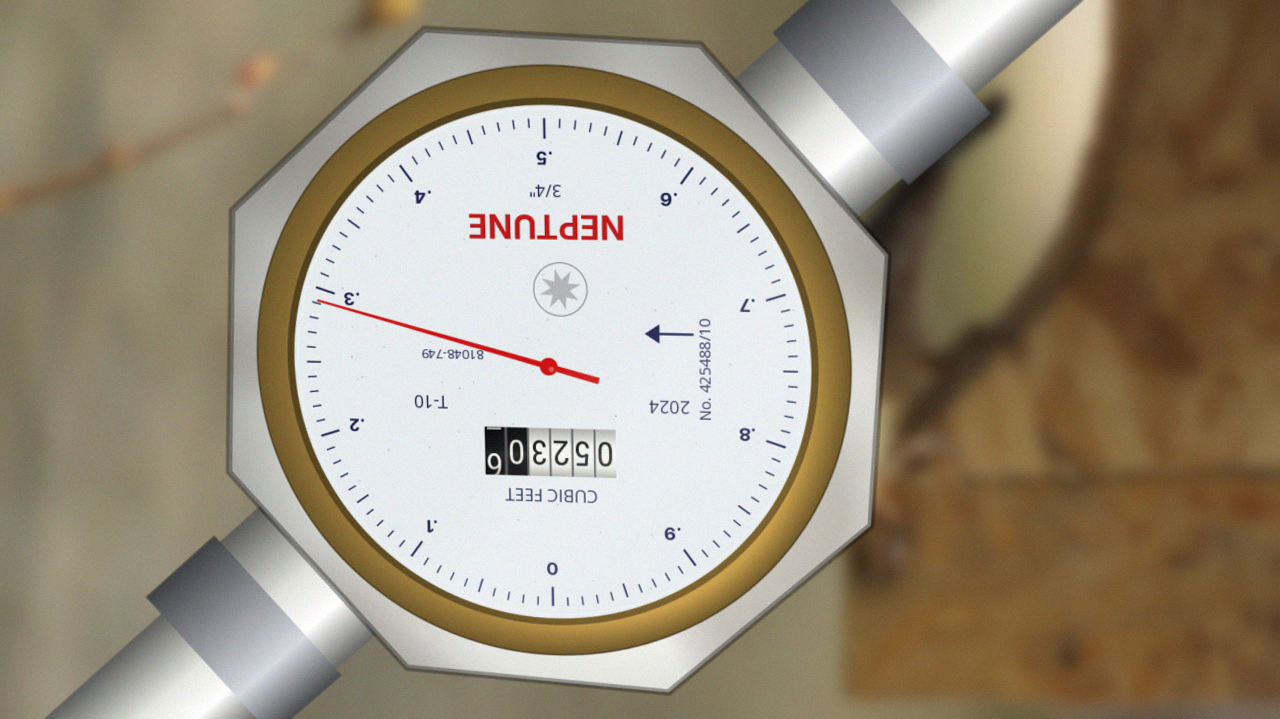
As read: 52306.29ft³
